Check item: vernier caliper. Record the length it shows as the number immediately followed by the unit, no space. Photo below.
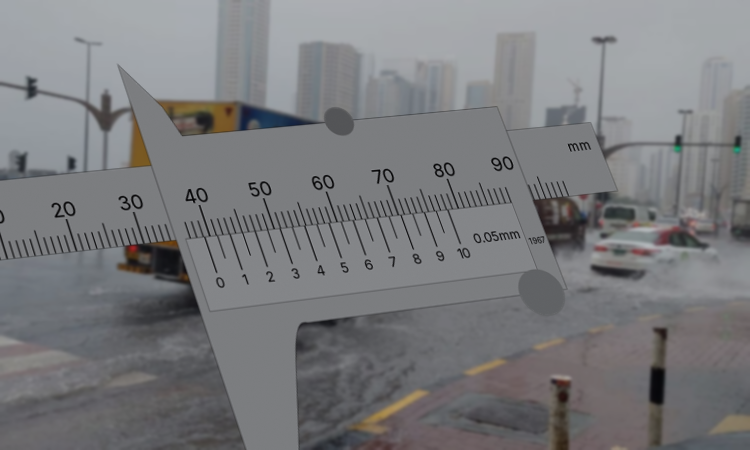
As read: 39.2mm
